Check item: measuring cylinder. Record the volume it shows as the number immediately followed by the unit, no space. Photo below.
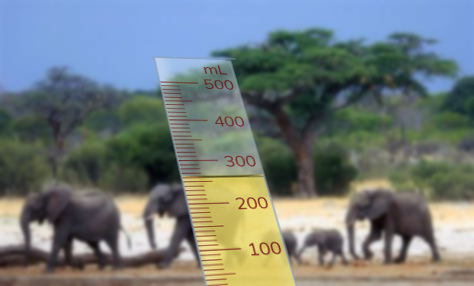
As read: 260mL
